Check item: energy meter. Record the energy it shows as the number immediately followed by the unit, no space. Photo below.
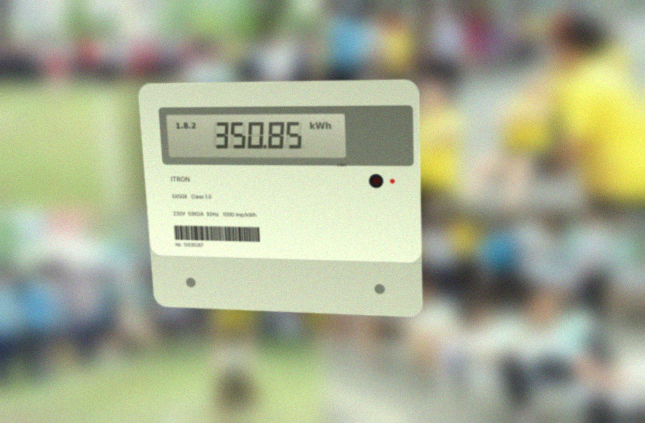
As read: 350.85kWh
